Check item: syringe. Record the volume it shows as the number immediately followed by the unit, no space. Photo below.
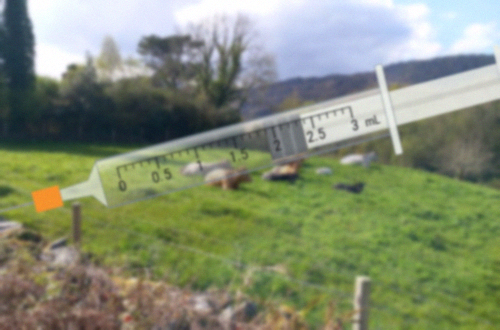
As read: 1.9mL
